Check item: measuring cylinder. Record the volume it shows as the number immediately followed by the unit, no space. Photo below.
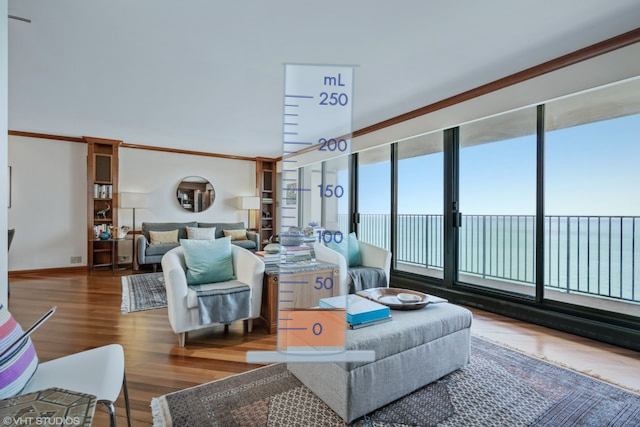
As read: 20mL
